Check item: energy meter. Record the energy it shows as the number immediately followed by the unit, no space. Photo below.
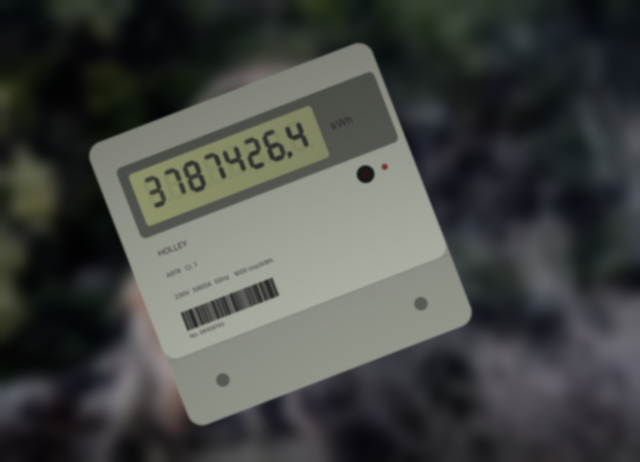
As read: 3787426.4kWh
